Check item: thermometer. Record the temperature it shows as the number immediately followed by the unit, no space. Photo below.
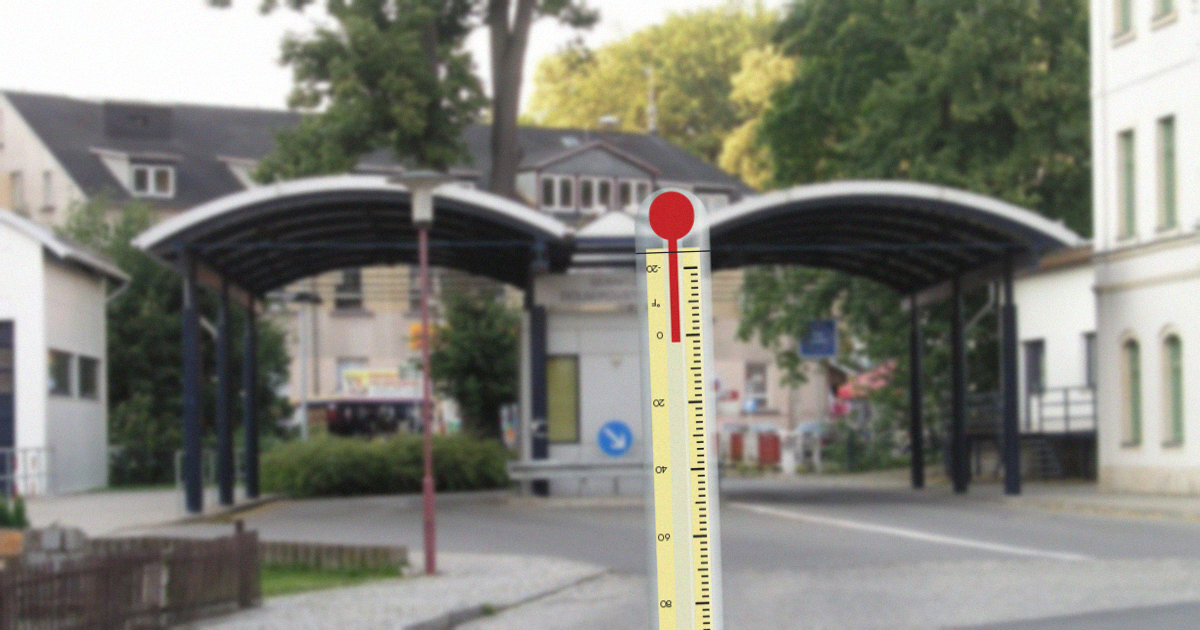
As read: 2°F
